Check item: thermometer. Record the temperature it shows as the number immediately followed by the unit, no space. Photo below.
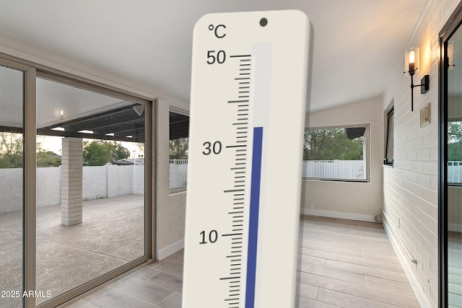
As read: 34°C
